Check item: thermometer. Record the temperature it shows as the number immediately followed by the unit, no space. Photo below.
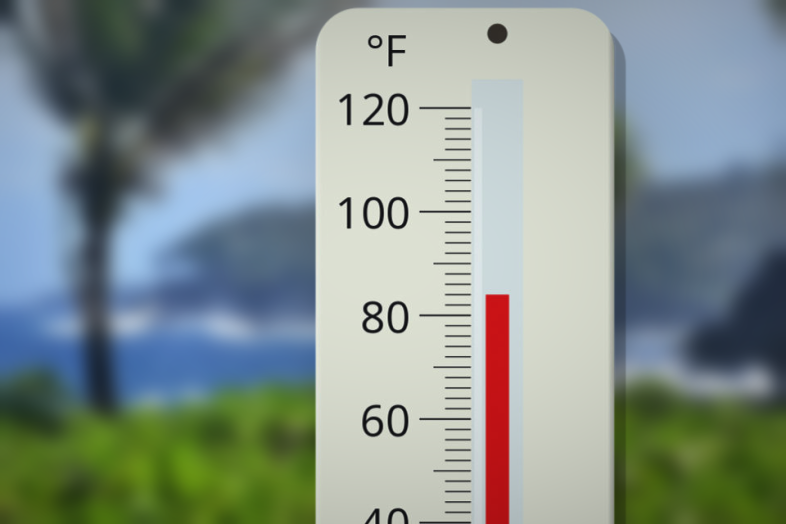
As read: 84°F
